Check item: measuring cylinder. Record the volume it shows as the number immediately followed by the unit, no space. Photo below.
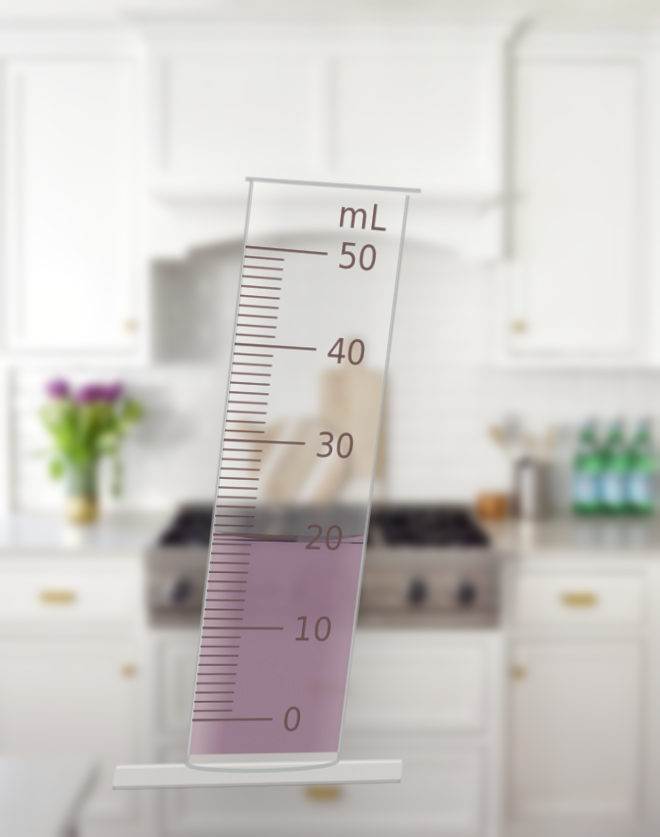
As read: 19.5mL
